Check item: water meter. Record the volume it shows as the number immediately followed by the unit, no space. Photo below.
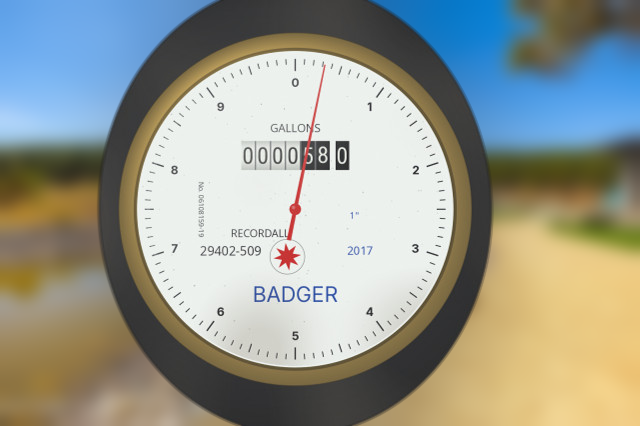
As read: 580.3gal
